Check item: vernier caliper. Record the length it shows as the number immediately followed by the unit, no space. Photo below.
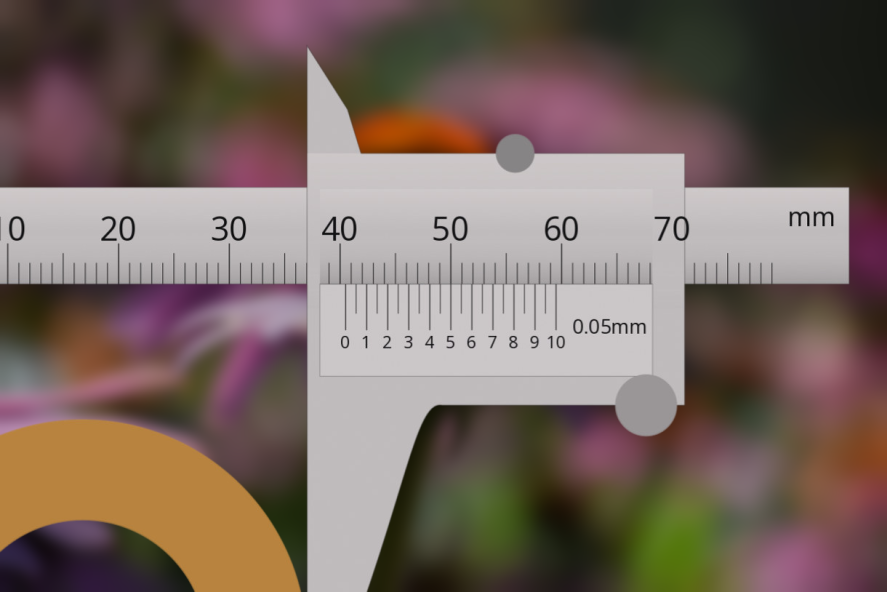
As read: 40.5mm
